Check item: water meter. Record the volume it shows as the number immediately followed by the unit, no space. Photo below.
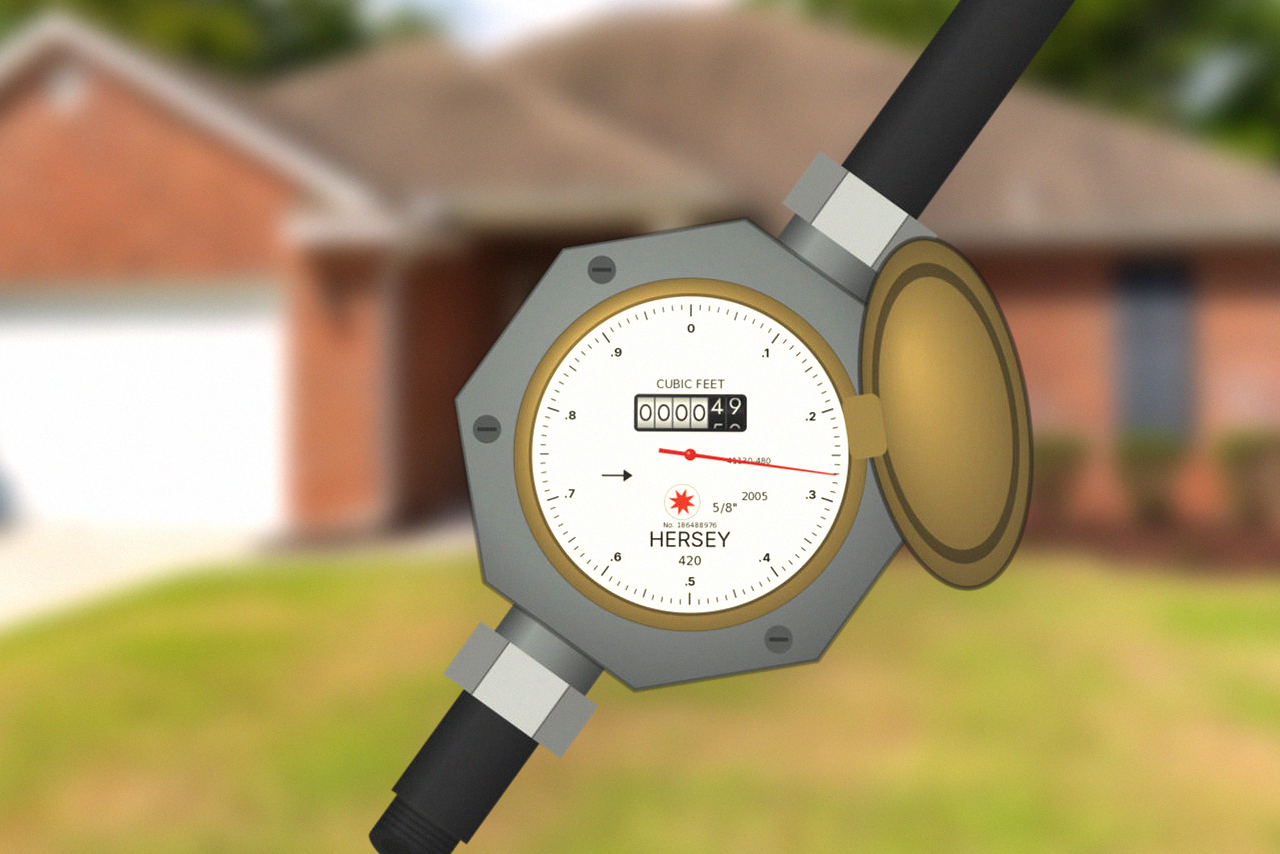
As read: 49.27ft³
